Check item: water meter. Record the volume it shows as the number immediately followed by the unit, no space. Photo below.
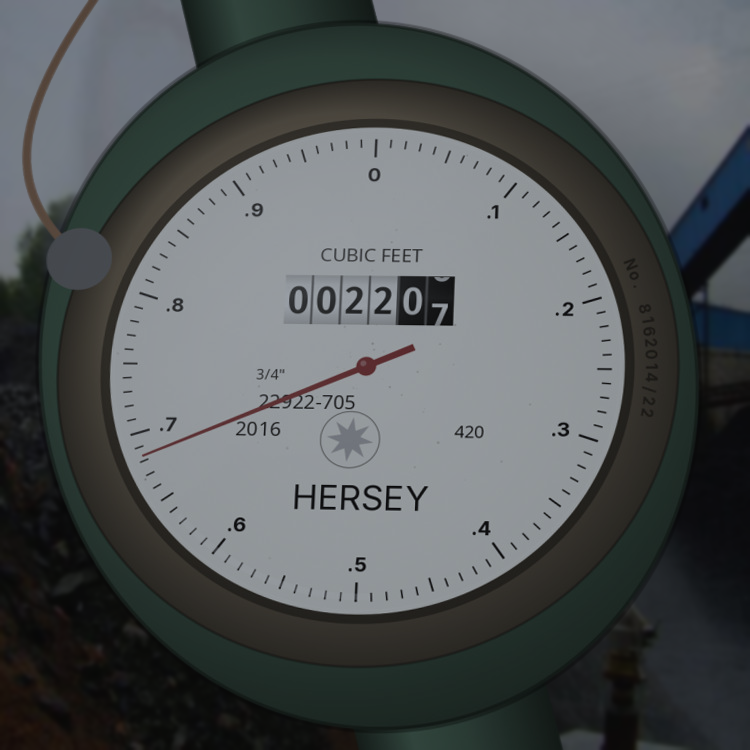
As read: 2206.68ft³
